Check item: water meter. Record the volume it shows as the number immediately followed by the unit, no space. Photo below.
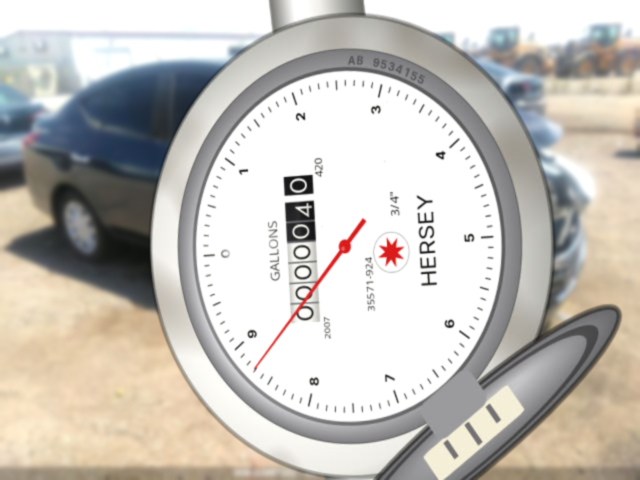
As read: 38.7gal
